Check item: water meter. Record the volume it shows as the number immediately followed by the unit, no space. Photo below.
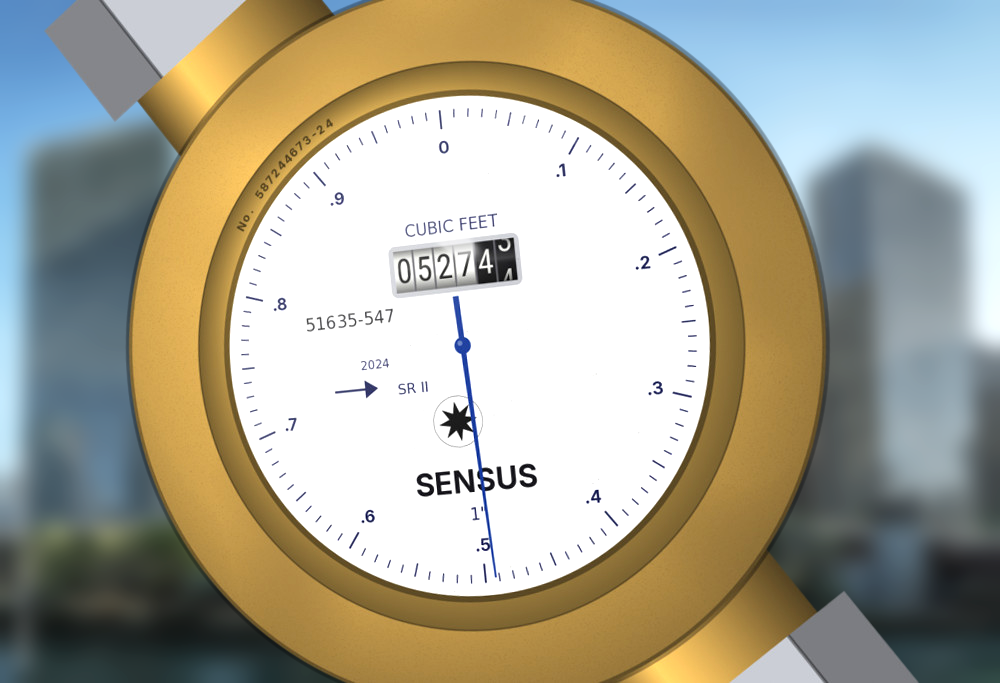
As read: 52743.49ft³
